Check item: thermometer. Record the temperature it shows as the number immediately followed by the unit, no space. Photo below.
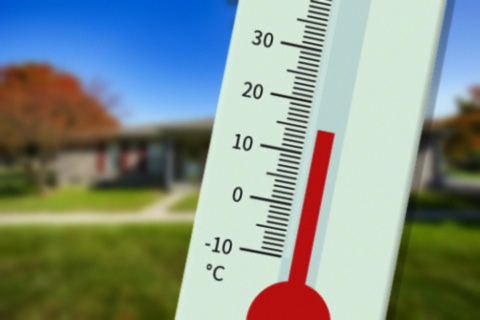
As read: 15°C
